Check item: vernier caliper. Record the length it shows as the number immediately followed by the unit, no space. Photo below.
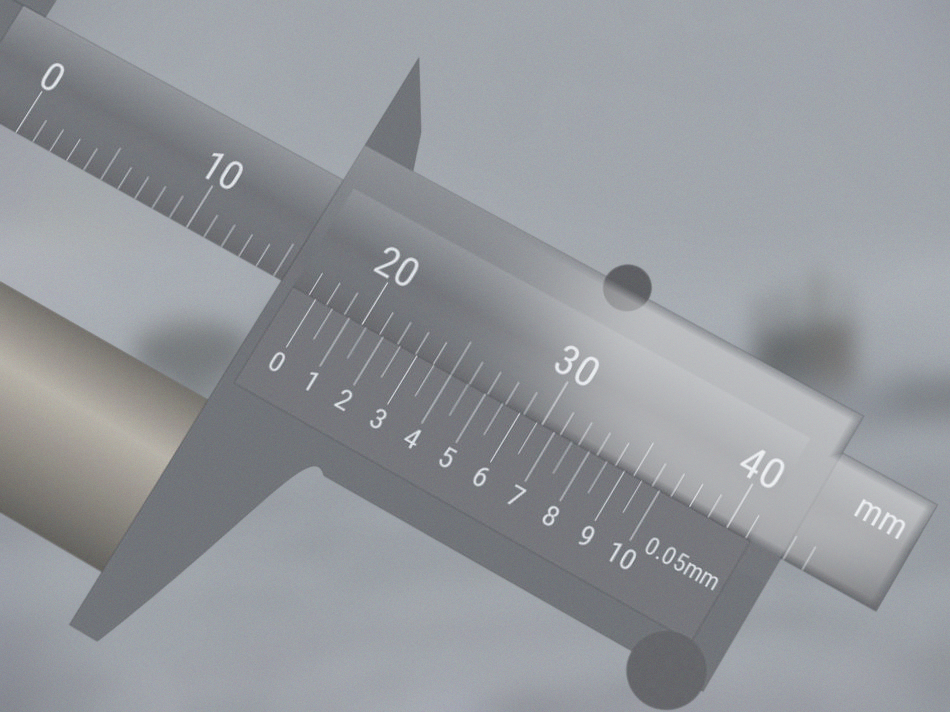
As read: 17.4mm
